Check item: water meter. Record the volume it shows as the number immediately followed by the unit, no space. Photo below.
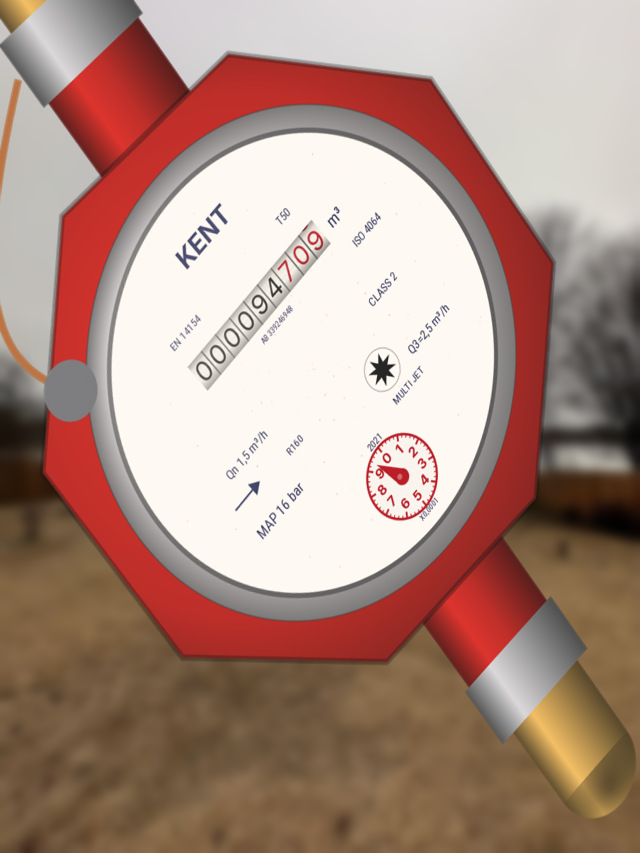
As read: 94.7089m³
